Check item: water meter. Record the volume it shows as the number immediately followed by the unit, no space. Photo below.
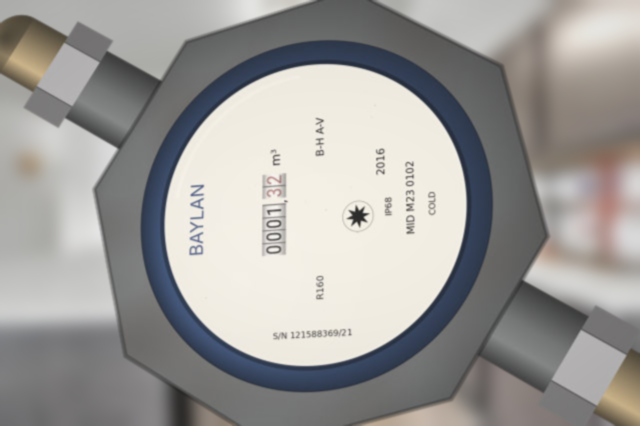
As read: 1.32m³
